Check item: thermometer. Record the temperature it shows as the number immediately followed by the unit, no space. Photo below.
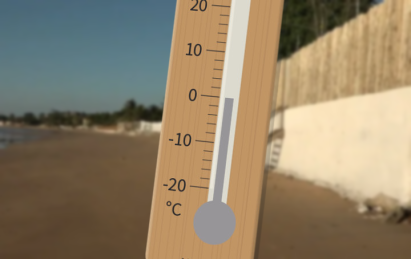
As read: 0°C
